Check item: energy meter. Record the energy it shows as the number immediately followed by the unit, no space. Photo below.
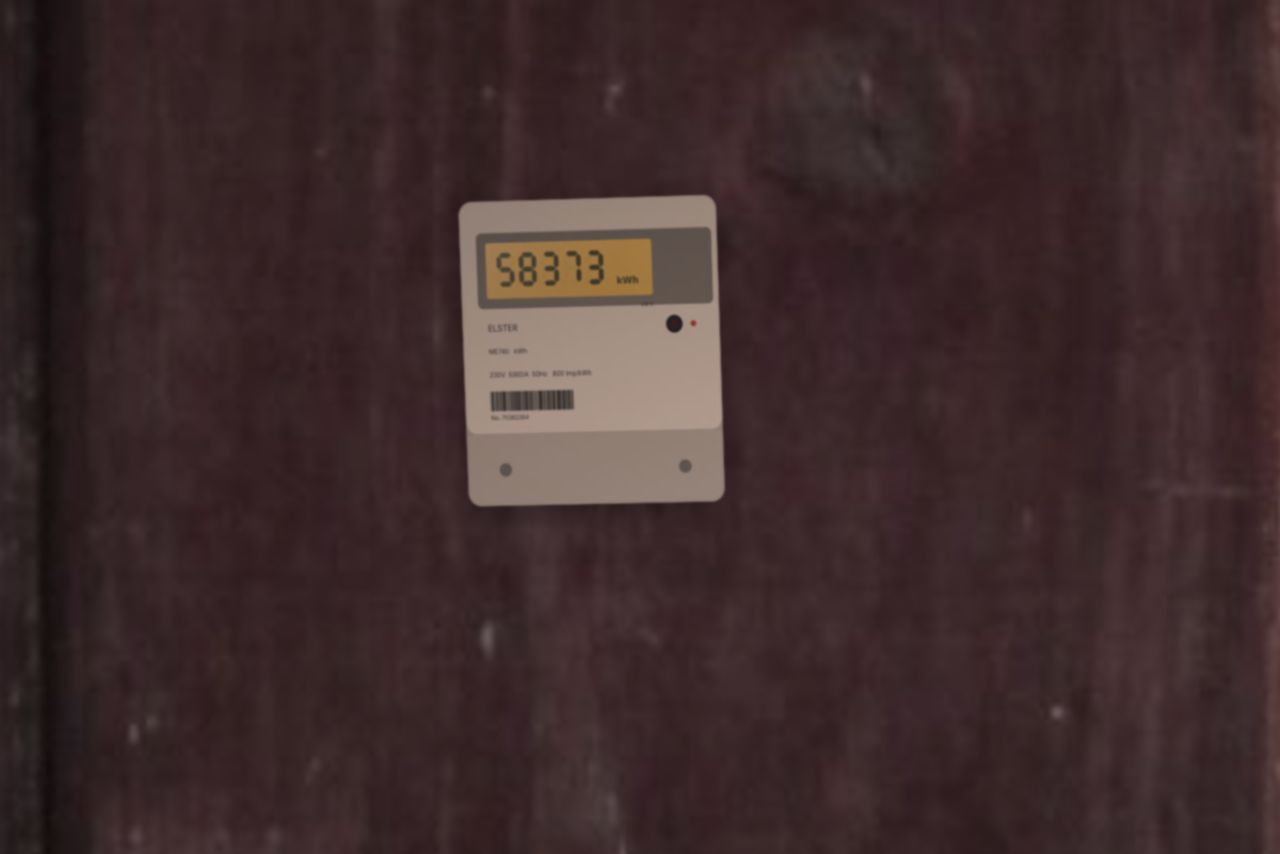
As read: 58373kWh
